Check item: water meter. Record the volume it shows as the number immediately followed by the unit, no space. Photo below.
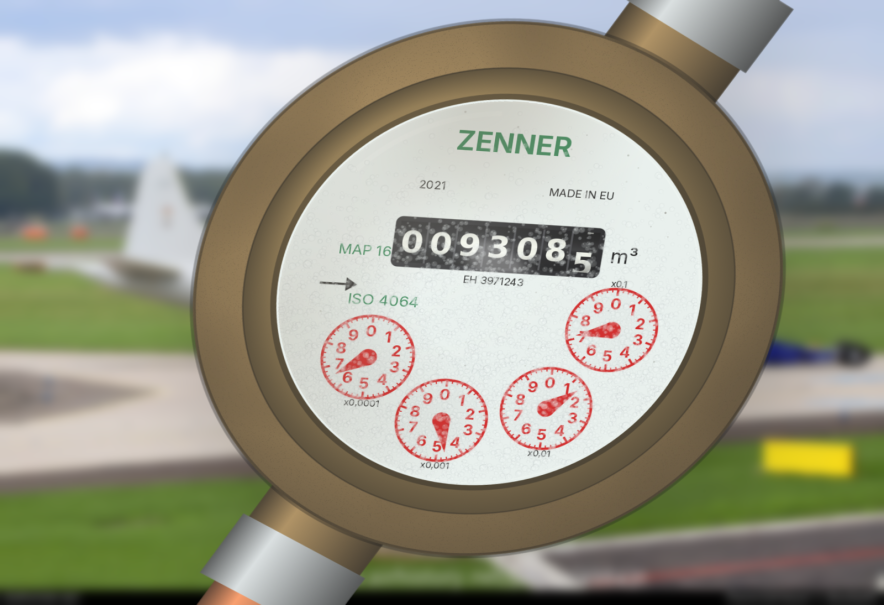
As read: 93084.7146m³
